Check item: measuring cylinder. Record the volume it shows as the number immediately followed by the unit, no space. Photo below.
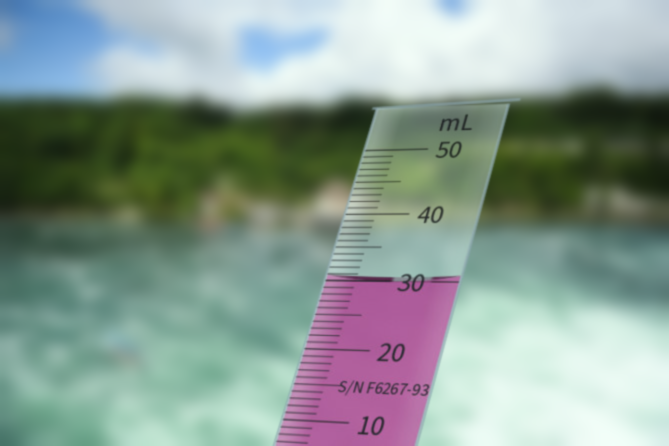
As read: 30mL
